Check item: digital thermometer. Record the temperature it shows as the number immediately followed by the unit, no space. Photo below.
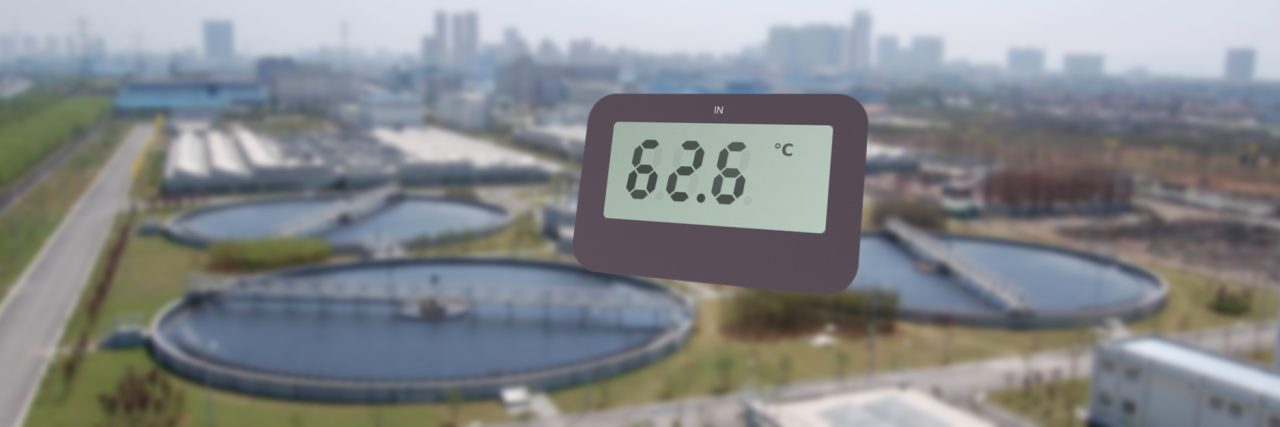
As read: 62.6°C
